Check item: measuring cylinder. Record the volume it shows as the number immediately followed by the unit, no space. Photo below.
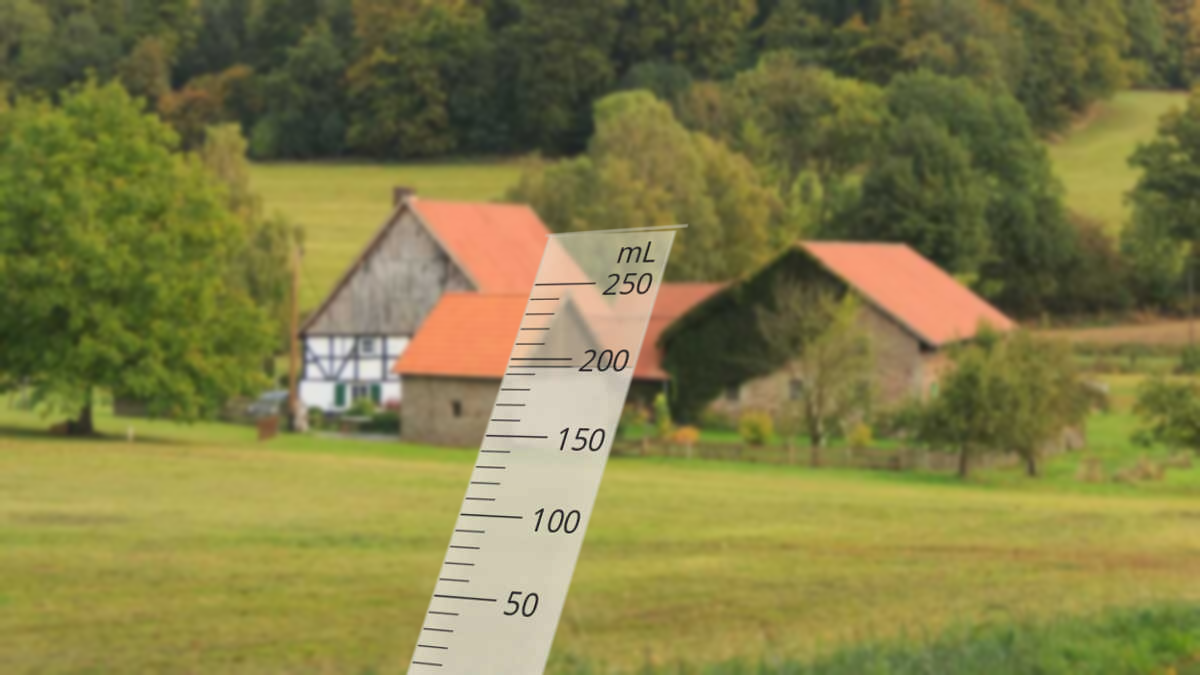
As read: 195mL
